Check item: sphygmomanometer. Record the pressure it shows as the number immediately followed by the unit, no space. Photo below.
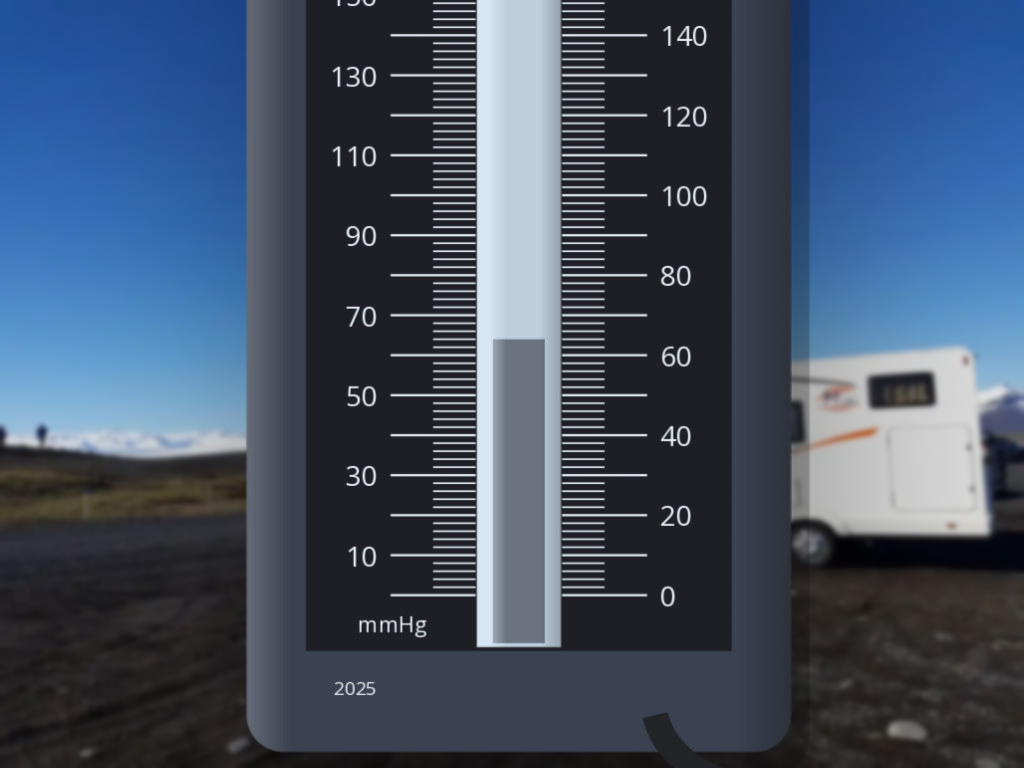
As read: 64mmHg
